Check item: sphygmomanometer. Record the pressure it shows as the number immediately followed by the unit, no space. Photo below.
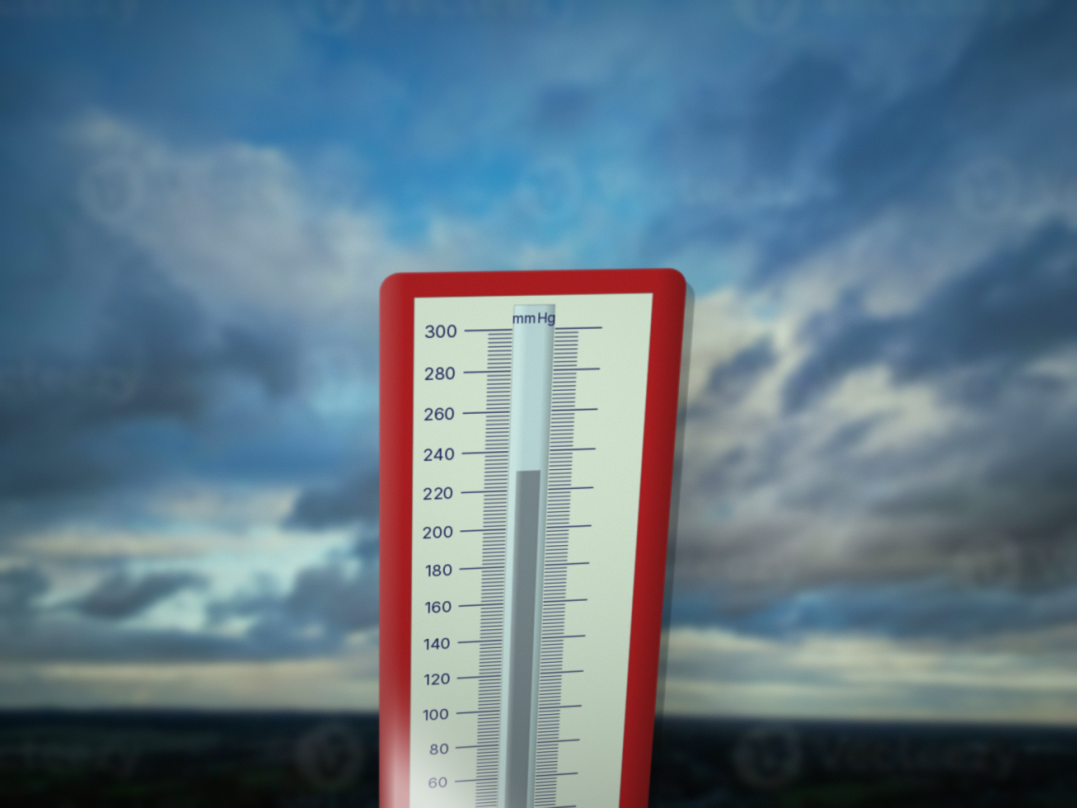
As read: 230mmHg
